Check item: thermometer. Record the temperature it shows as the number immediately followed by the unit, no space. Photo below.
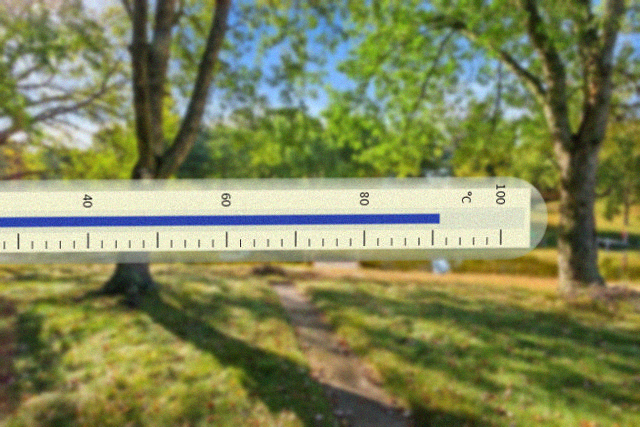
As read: 91°C
